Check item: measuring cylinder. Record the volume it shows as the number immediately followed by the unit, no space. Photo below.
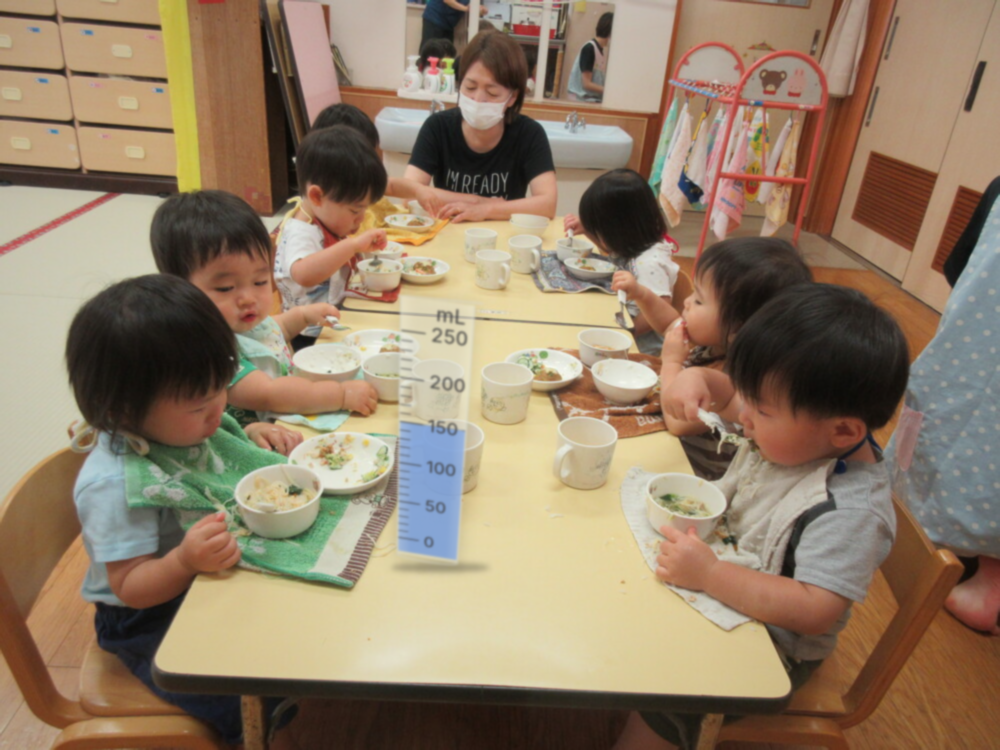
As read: 150mL
